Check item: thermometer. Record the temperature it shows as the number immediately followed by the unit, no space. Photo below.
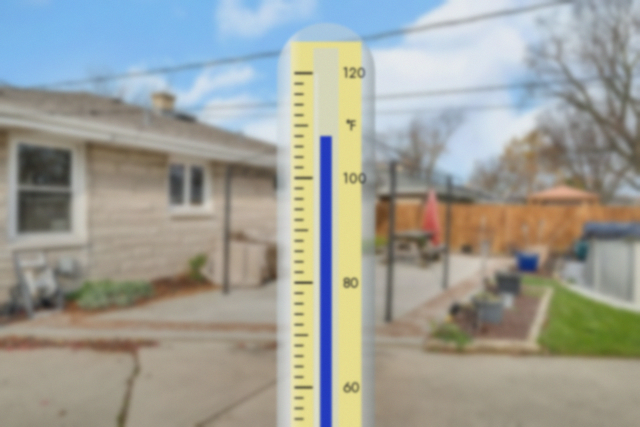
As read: 108°F
